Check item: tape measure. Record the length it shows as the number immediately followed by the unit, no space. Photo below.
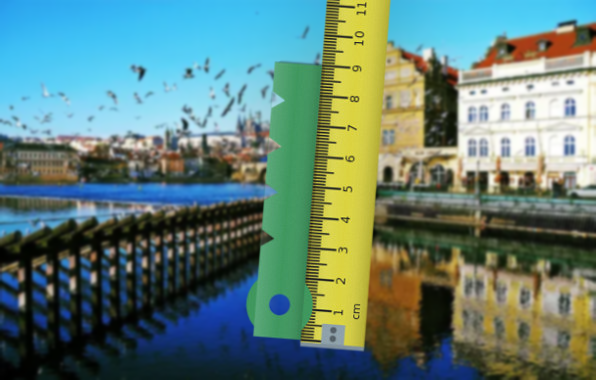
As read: 9cm
